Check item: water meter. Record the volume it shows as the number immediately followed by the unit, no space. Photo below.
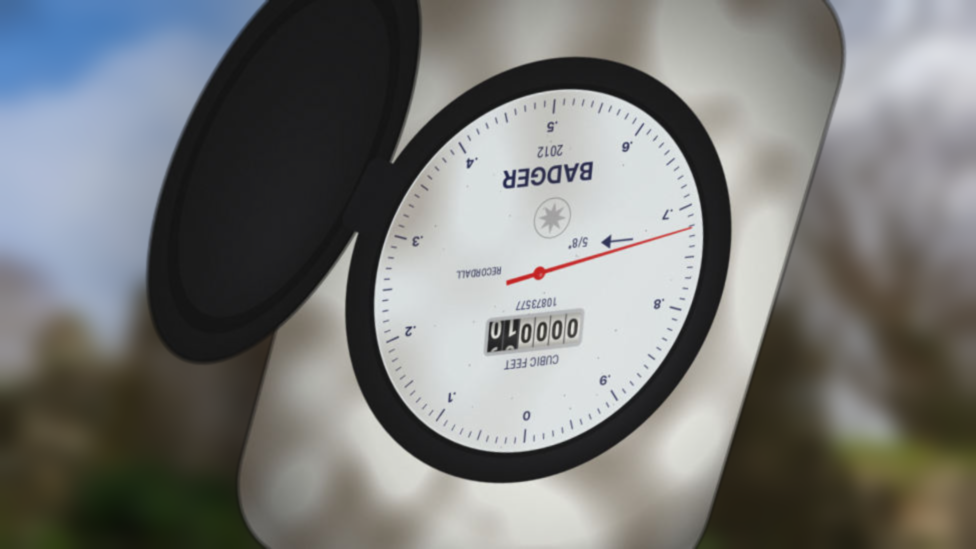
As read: 9.72ft³
